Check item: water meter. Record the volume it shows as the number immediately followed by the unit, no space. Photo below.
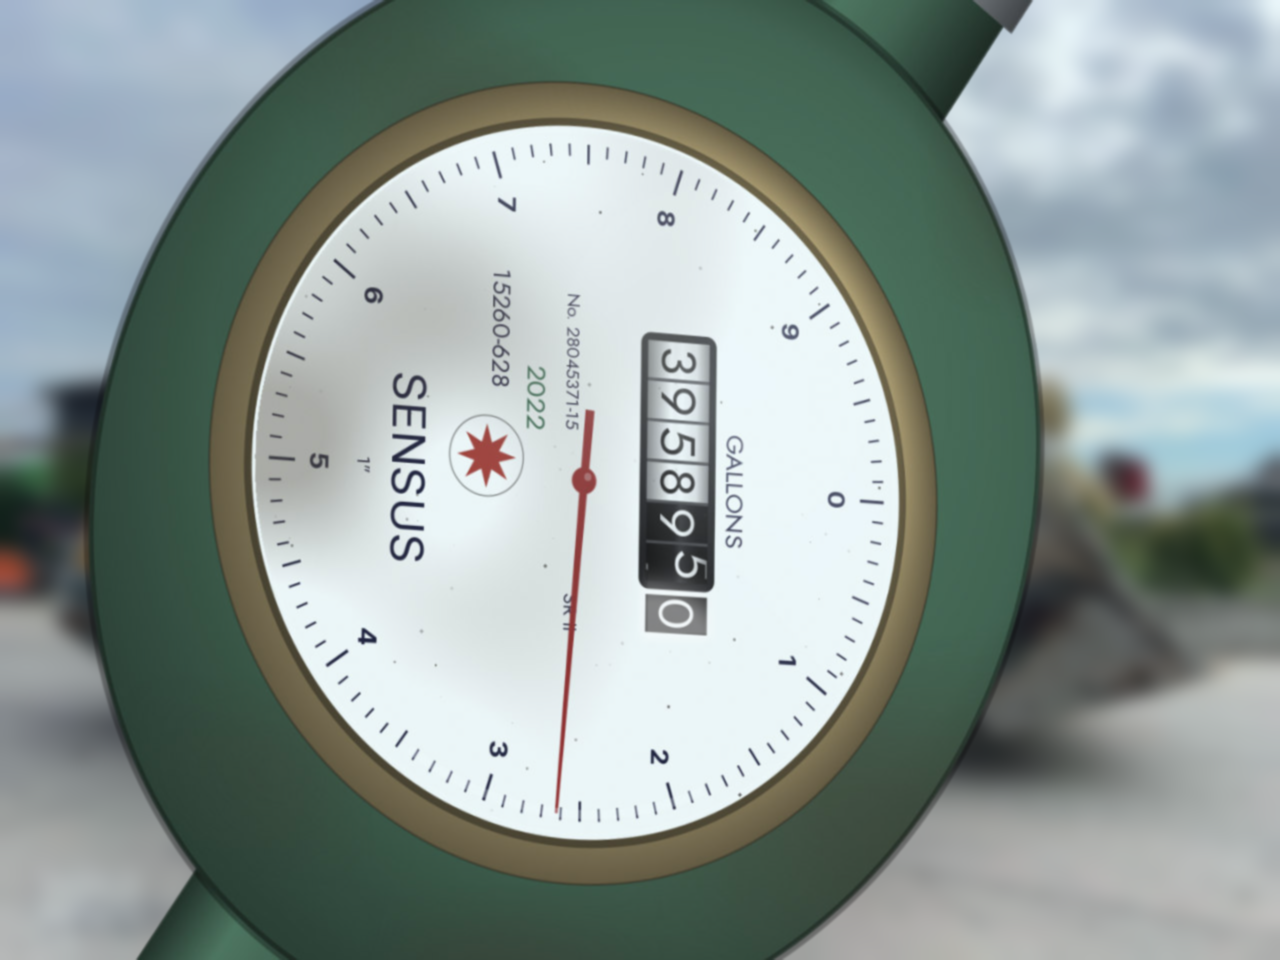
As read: 3958952.6gal
